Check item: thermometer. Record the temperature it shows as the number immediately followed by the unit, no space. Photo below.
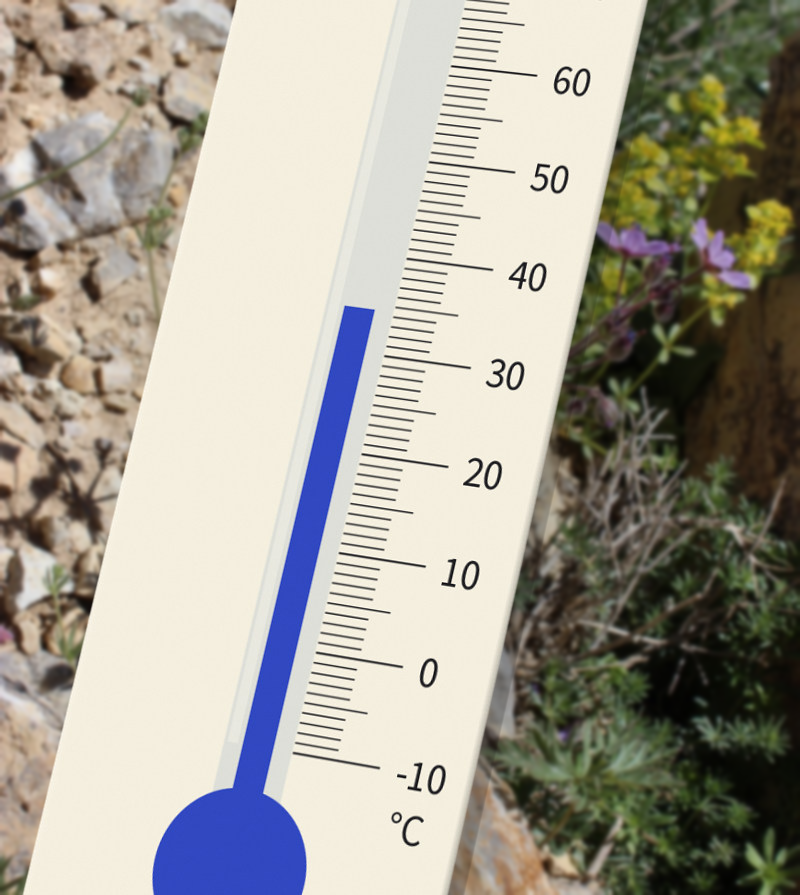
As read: 34.5°C
